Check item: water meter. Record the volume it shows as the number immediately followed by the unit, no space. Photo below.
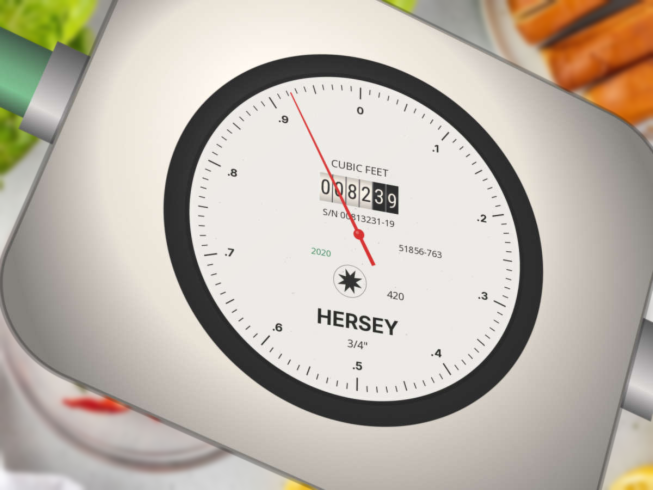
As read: 8238.92ft³
